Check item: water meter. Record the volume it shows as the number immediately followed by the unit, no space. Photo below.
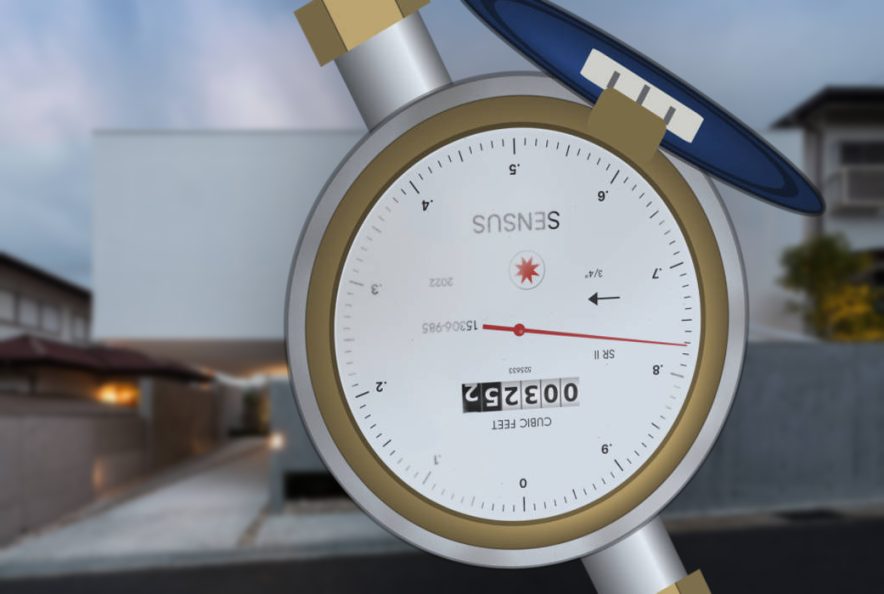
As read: 3251.77ft³
